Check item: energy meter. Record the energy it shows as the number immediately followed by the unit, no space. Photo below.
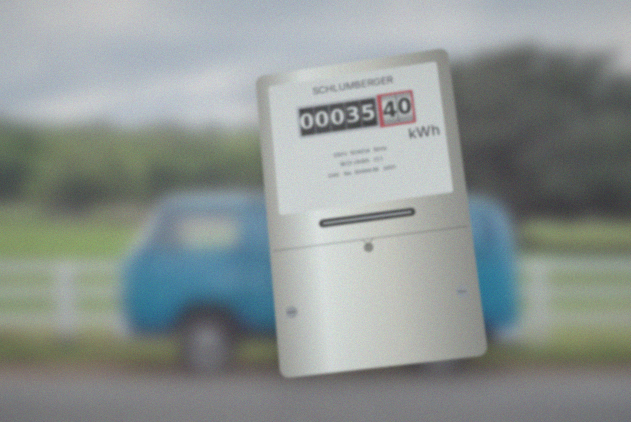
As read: 35.40kWh
